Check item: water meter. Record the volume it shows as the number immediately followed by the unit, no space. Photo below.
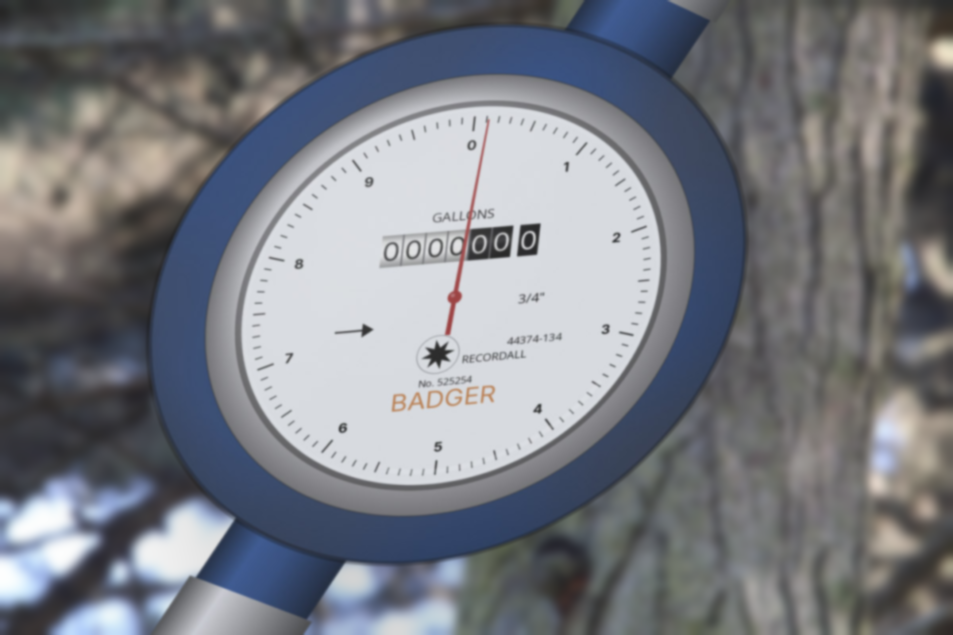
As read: 0.1gal
